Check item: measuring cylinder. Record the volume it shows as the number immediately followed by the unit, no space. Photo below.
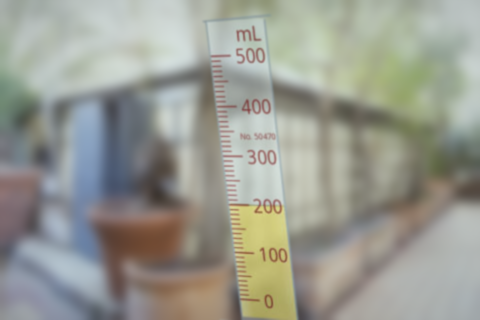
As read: 200mL
